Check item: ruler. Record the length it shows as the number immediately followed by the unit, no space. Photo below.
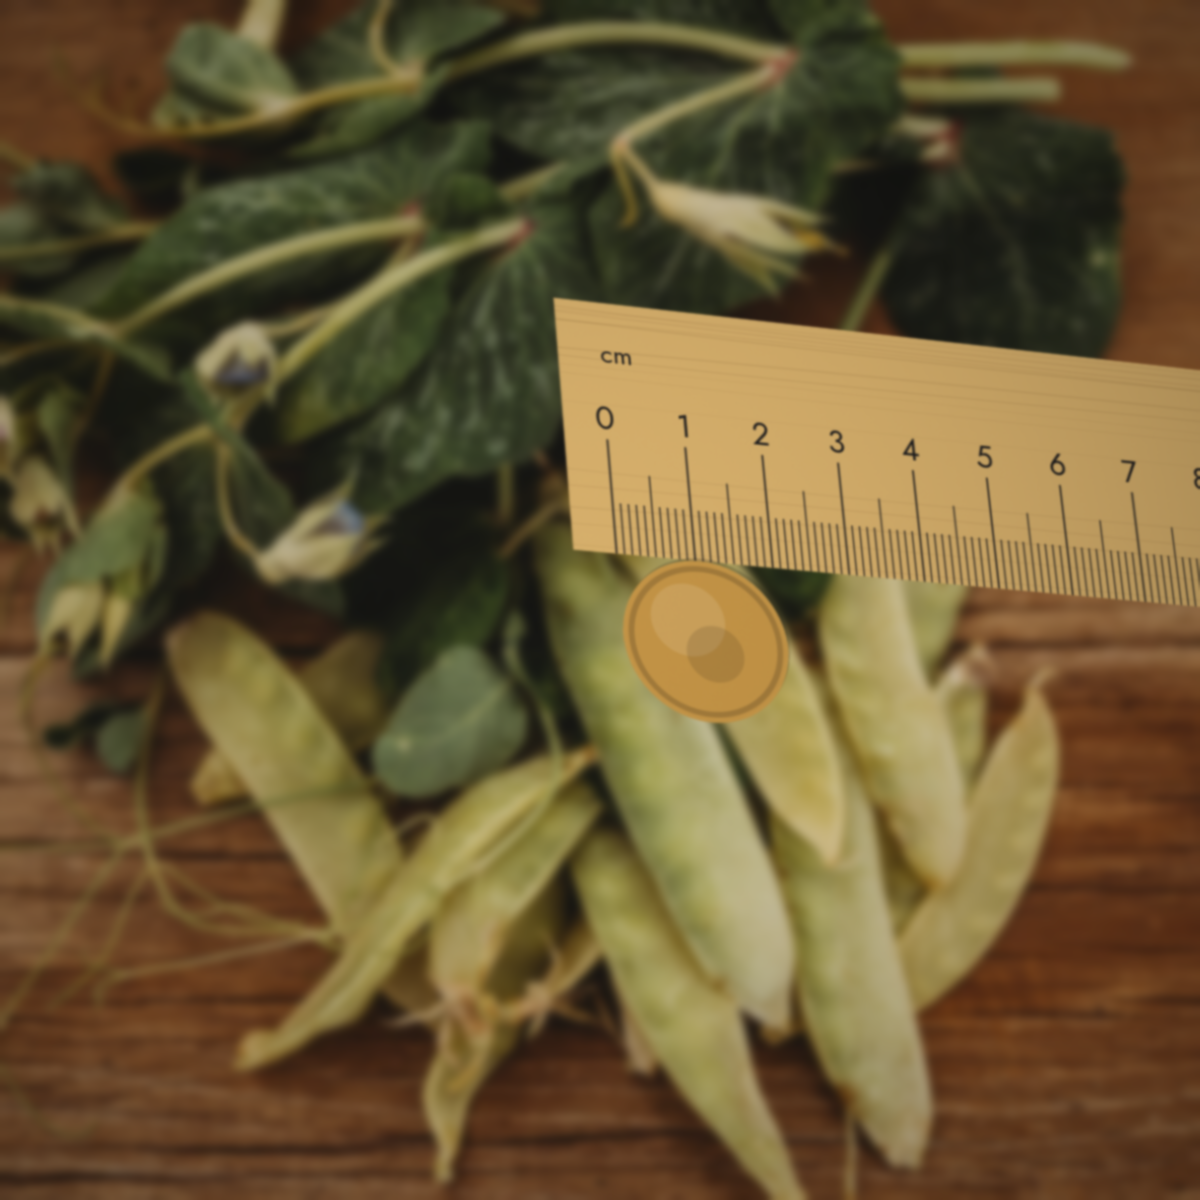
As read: 2.1cm
